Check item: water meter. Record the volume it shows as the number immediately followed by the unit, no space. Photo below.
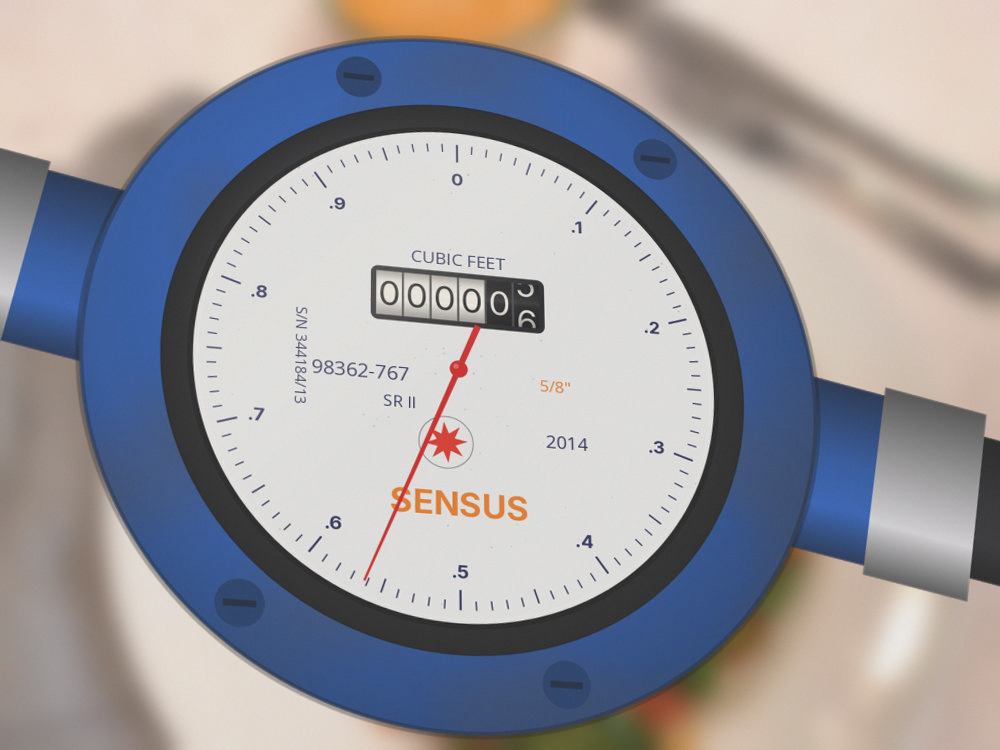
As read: 5.56ft³
